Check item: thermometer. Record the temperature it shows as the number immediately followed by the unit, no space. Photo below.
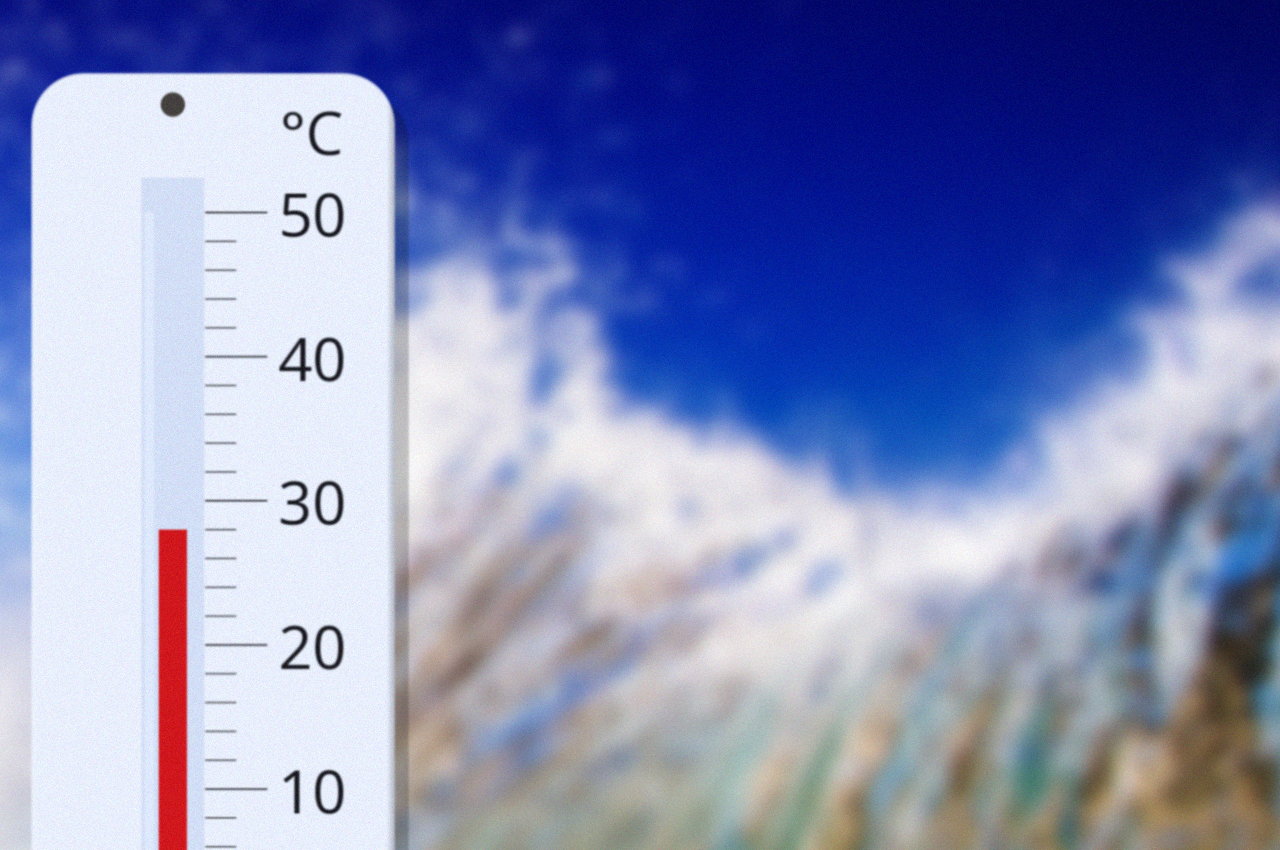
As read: 28°C
